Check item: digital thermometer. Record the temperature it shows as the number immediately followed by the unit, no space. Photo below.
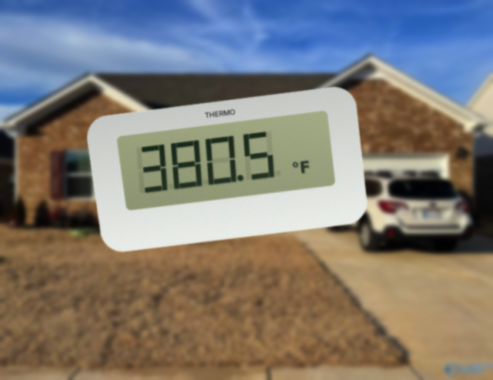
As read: 380.5°F
